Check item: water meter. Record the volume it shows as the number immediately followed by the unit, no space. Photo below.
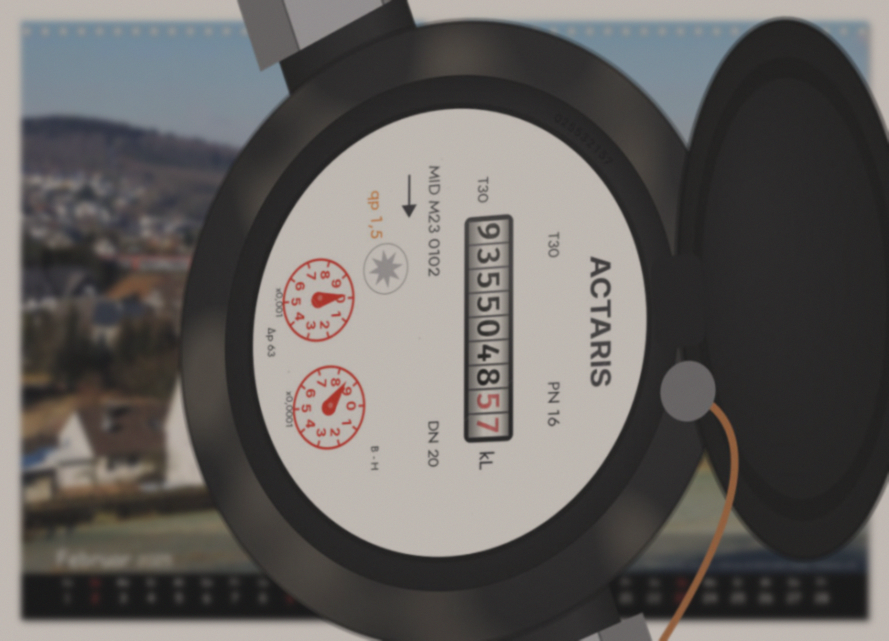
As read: 9355048.5698kL
